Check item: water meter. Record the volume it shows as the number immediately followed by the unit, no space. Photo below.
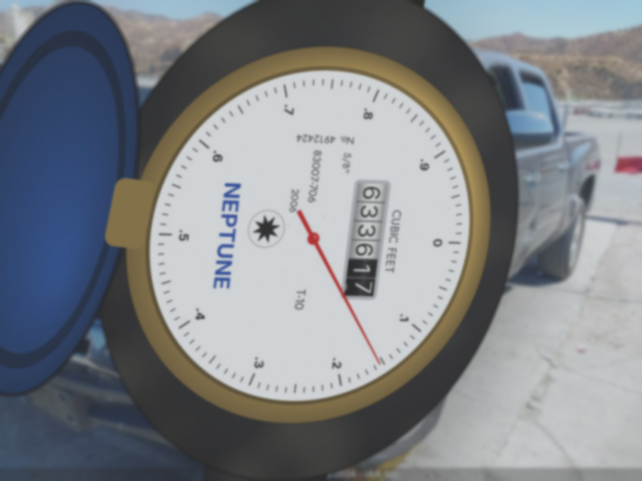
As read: 633617.15ft³
